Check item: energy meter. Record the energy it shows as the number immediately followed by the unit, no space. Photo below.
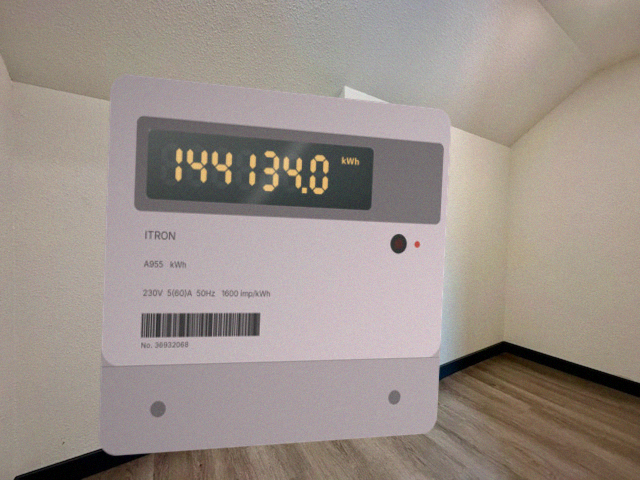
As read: 144134.0kWh
